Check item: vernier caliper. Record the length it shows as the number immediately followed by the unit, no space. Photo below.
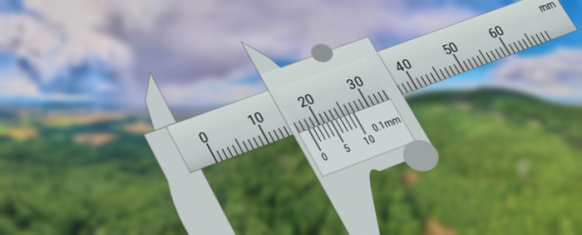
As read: 17.8mm
